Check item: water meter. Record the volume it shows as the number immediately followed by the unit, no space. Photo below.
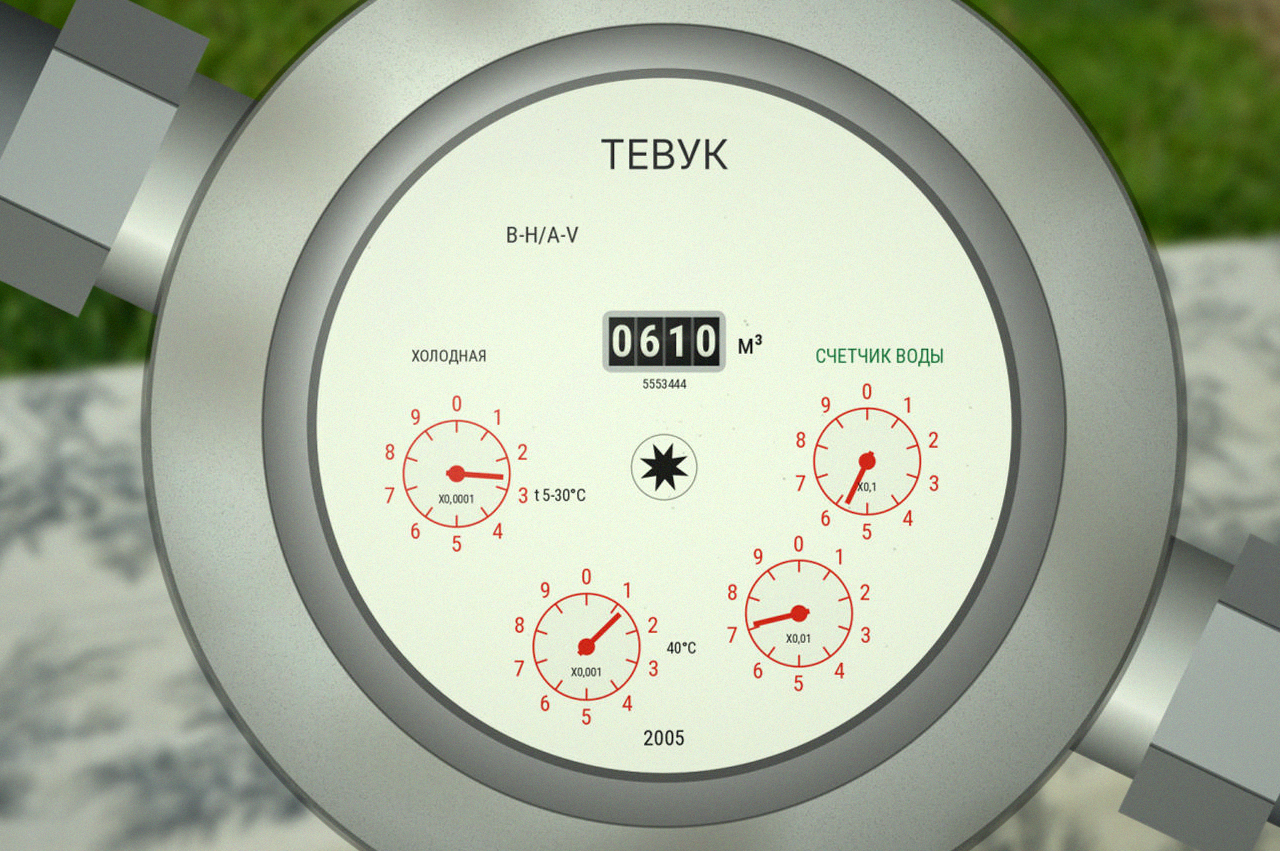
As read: 610.5712m³
